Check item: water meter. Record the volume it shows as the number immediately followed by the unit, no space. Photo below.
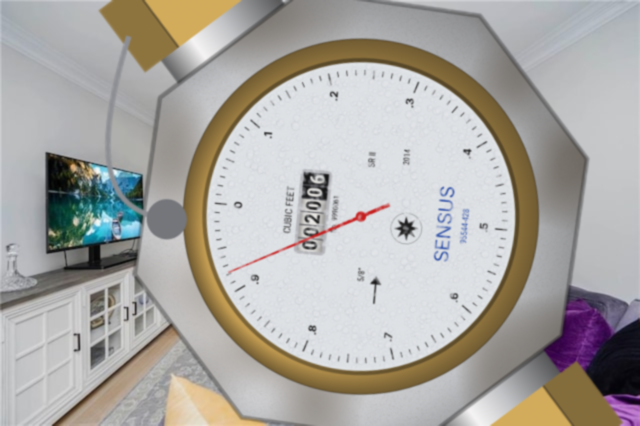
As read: 2005.92ft³
